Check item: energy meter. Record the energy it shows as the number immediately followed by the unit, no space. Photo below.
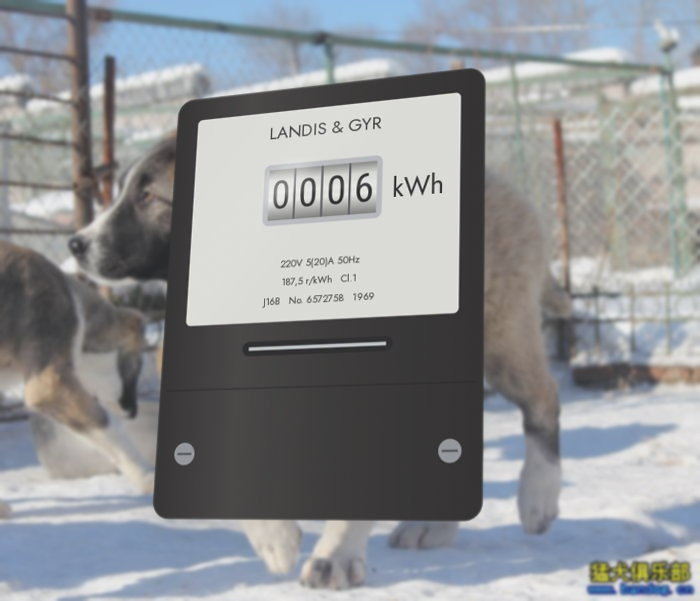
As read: 6kWh
